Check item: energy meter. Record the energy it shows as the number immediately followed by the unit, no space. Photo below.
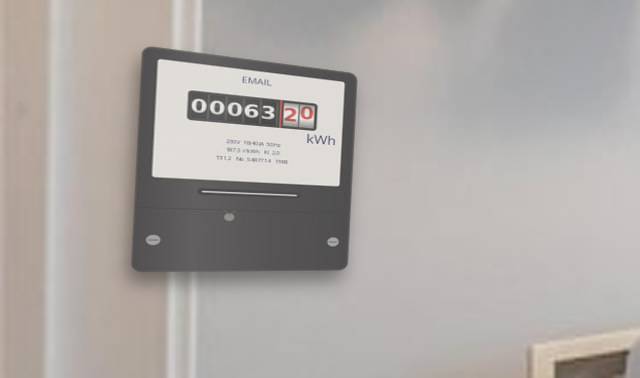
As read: 63.20kWh
